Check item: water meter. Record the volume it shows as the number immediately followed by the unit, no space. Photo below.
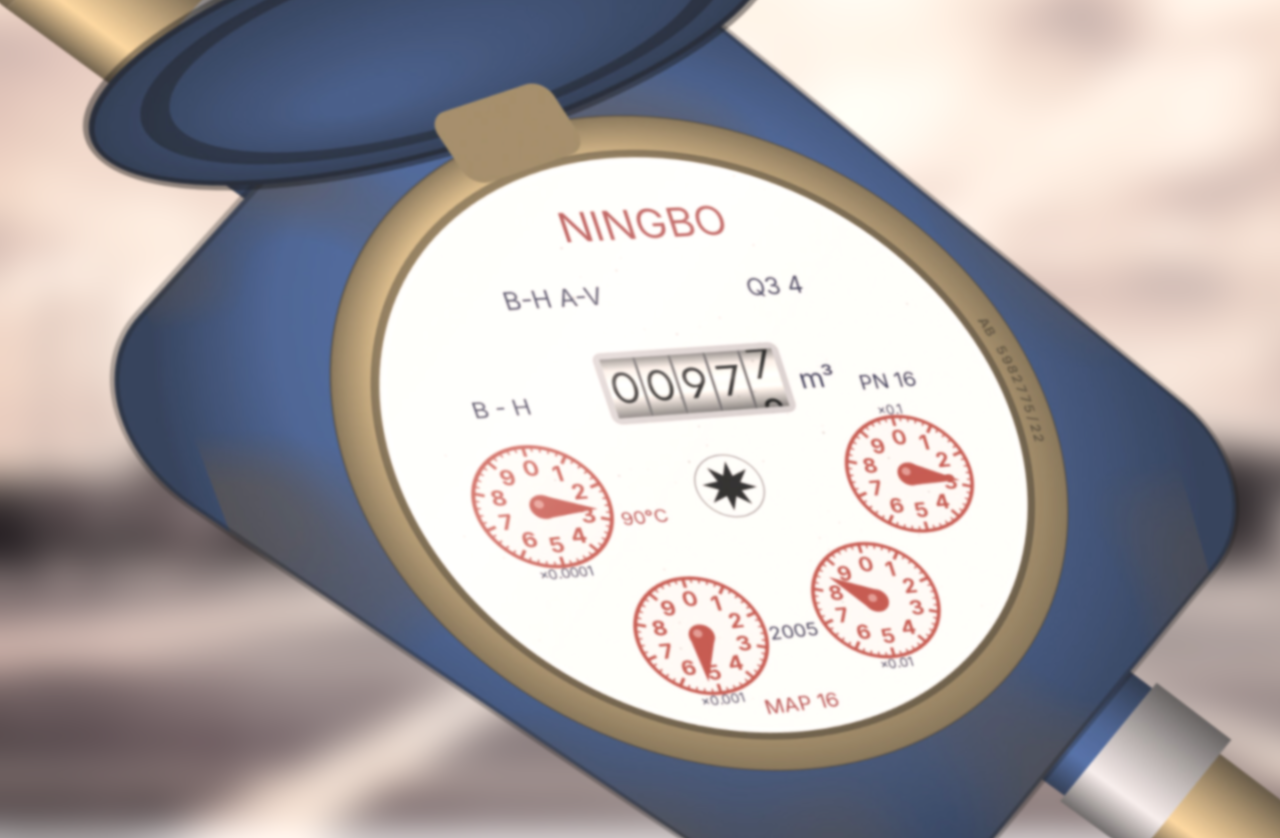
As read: 977.2852m³
